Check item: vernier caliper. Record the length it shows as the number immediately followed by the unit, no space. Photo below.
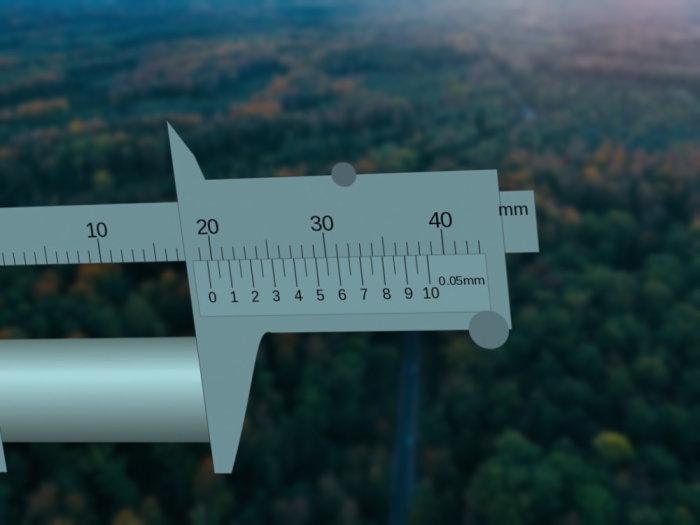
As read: 19.6mm
